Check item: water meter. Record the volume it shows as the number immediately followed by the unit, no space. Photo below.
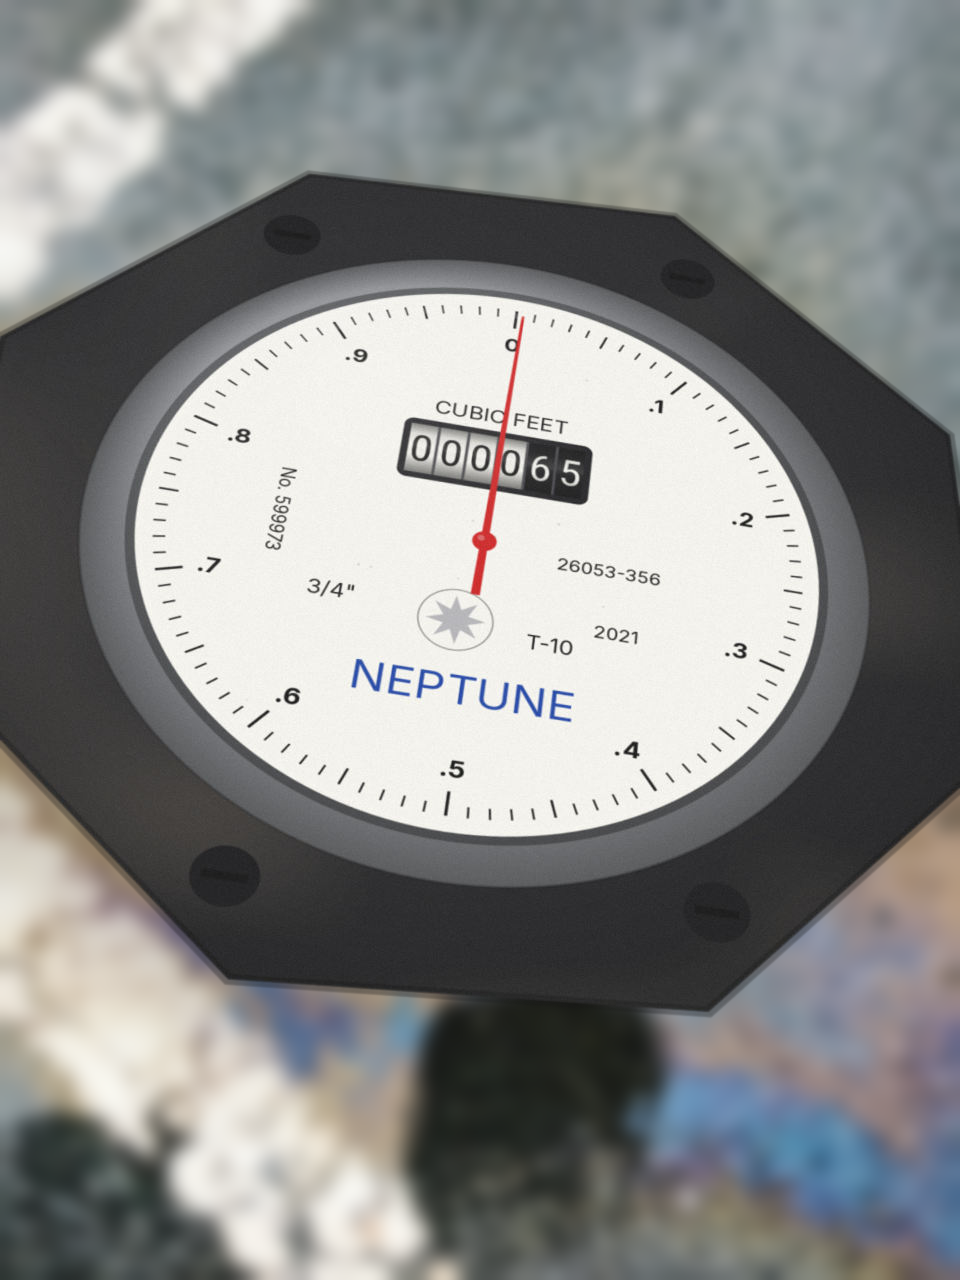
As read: 65.00ft³
